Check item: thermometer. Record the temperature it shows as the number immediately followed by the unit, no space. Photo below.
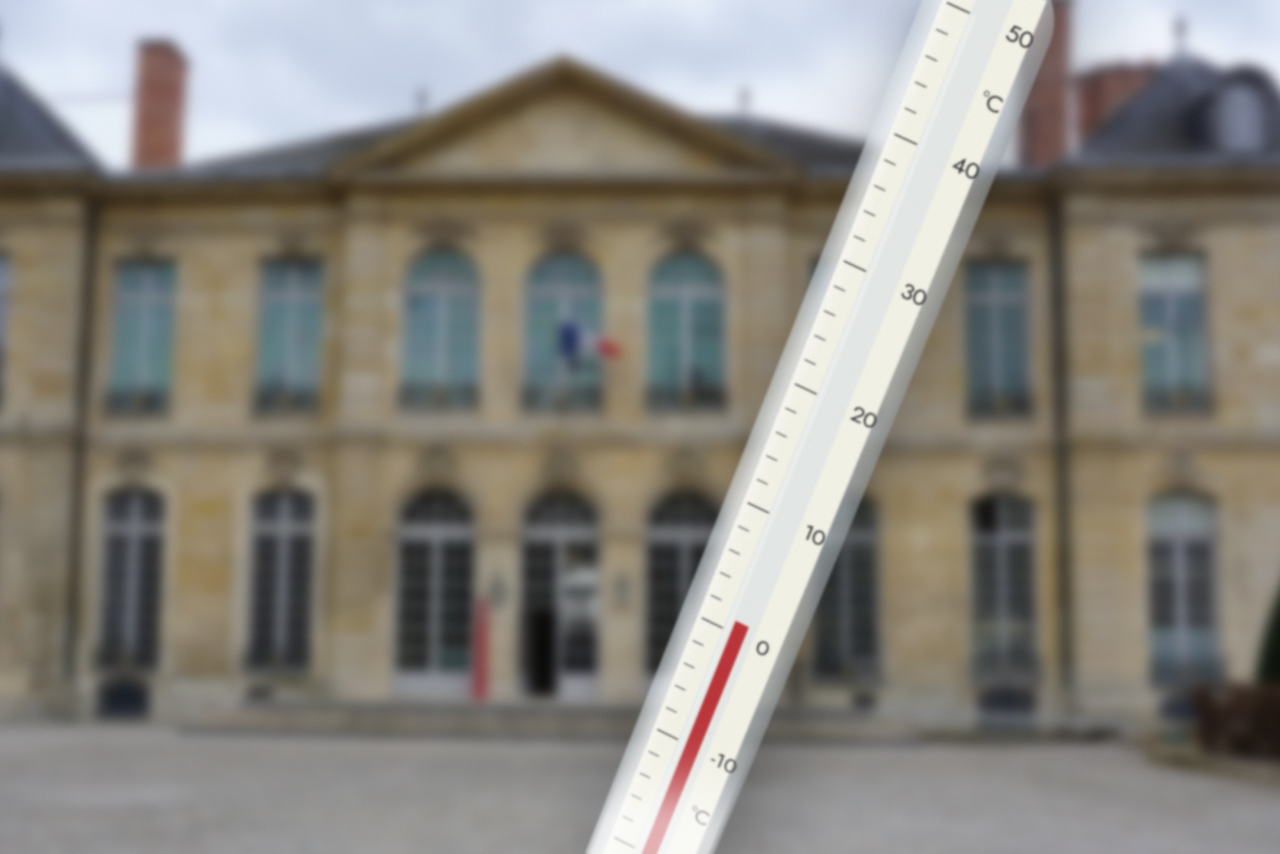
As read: 1°C
